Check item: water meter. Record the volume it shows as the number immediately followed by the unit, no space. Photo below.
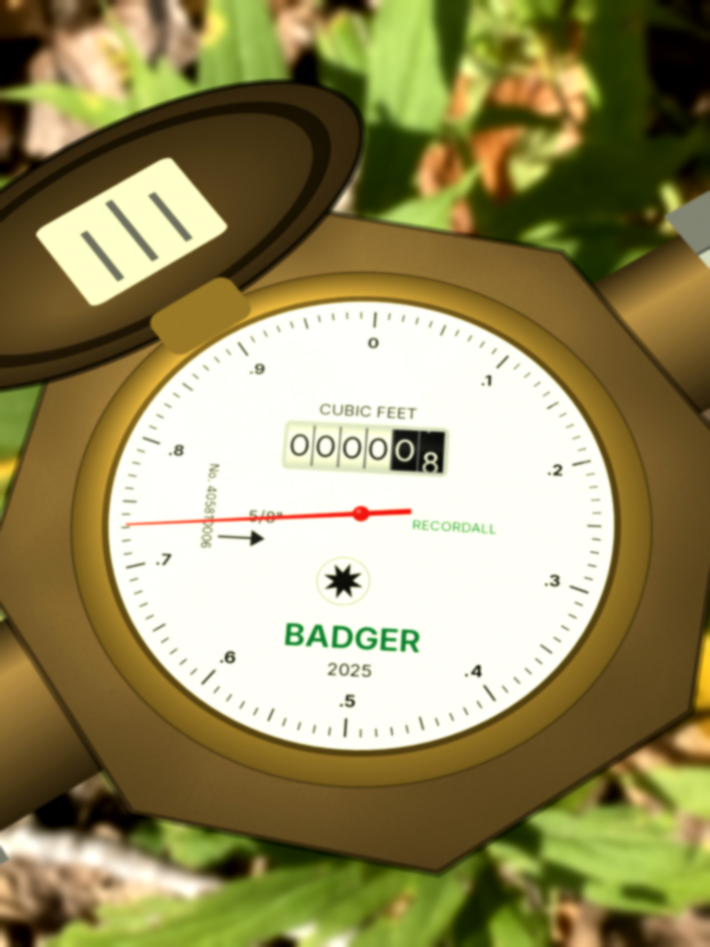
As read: 7.73ft³
